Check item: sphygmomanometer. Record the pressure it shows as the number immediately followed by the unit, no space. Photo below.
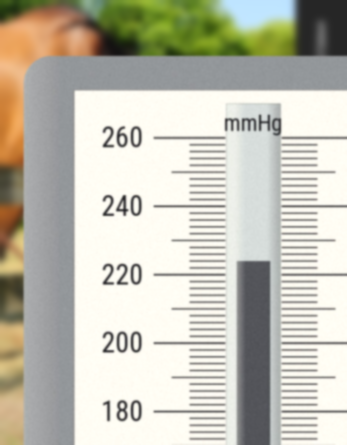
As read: 224mmHg
